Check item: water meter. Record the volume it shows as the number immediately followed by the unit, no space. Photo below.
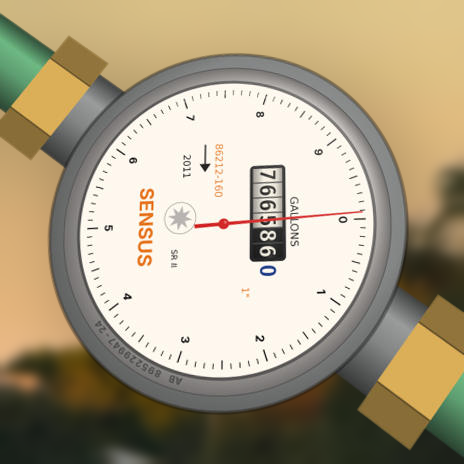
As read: 7665859.9gal
